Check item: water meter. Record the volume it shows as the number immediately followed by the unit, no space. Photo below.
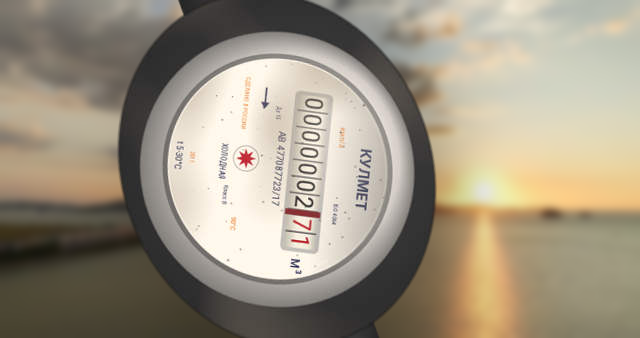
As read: 2.71m³
